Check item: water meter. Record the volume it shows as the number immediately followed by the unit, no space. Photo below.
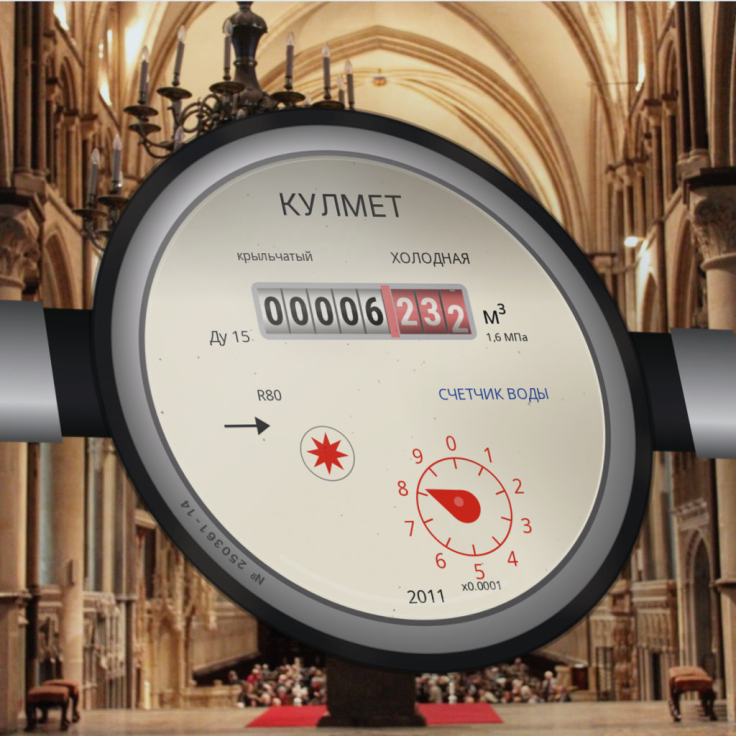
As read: 6.2318m³
